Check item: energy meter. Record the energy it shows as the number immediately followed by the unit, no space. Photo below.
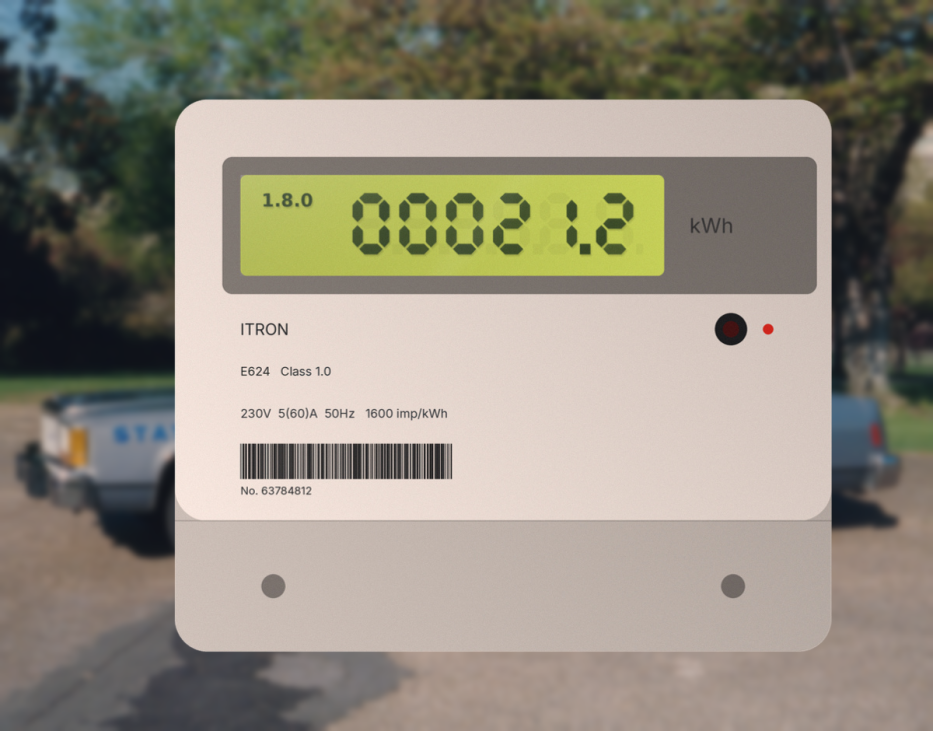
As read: 21.2kWh
